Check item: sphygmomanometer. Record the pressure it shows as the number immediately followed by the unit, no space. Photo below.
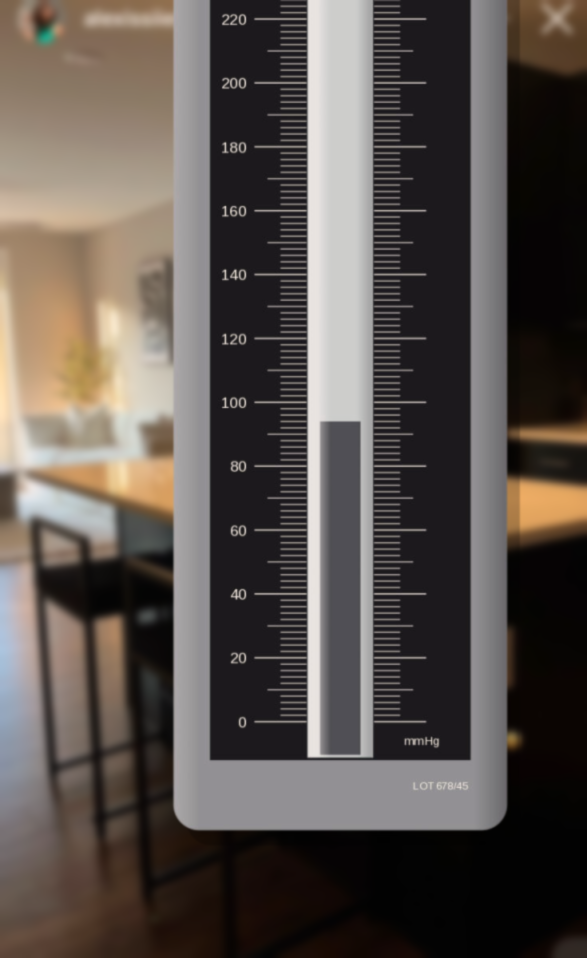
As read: 94mmHg
